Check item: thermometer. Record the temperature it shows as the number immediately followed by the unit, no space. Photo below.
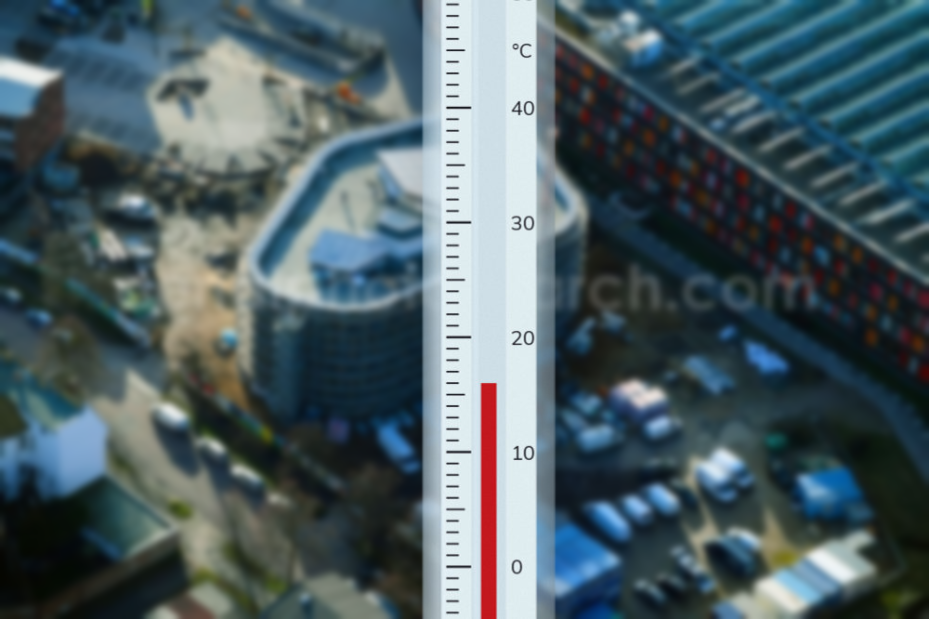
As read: 16°C
